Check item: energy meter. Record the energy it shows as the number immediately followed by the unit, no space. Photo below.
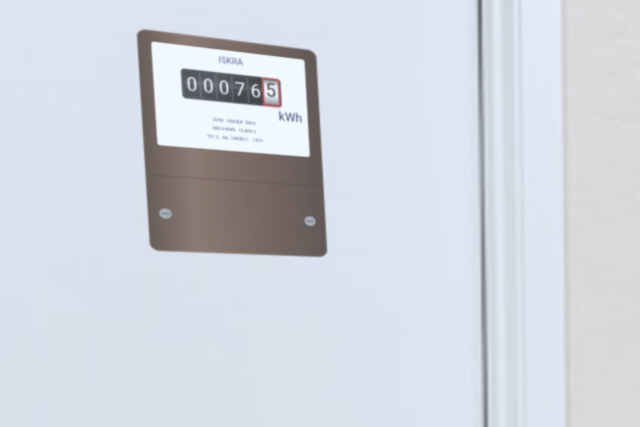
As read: 76.5kWh
